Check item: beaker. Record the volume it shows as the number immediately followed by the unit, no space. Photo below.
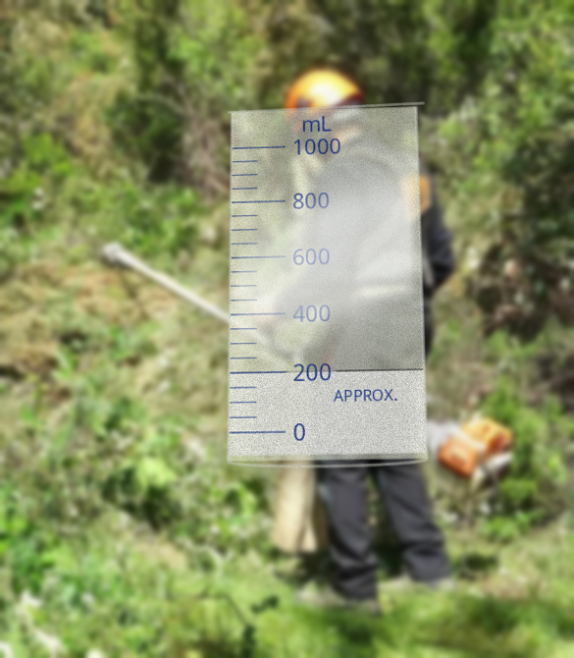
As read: 200mL
